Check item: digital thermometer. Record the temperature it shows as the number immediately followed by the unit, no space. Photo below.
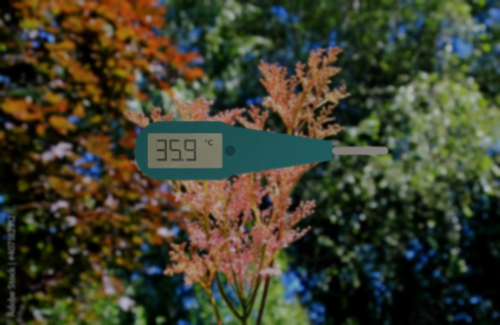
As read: 35.9°C
